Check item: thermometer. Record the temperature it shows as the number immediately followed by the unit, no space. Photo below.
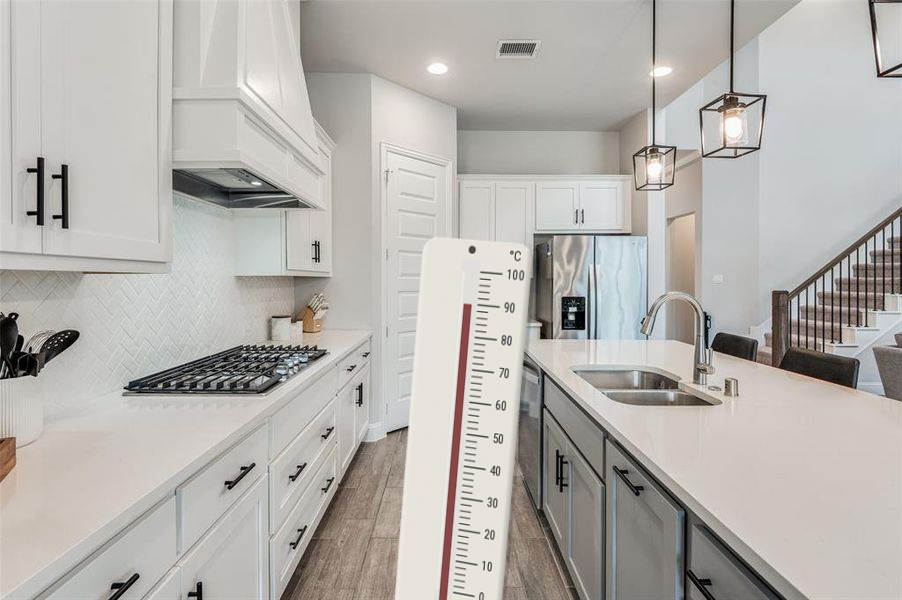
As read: 90°C
